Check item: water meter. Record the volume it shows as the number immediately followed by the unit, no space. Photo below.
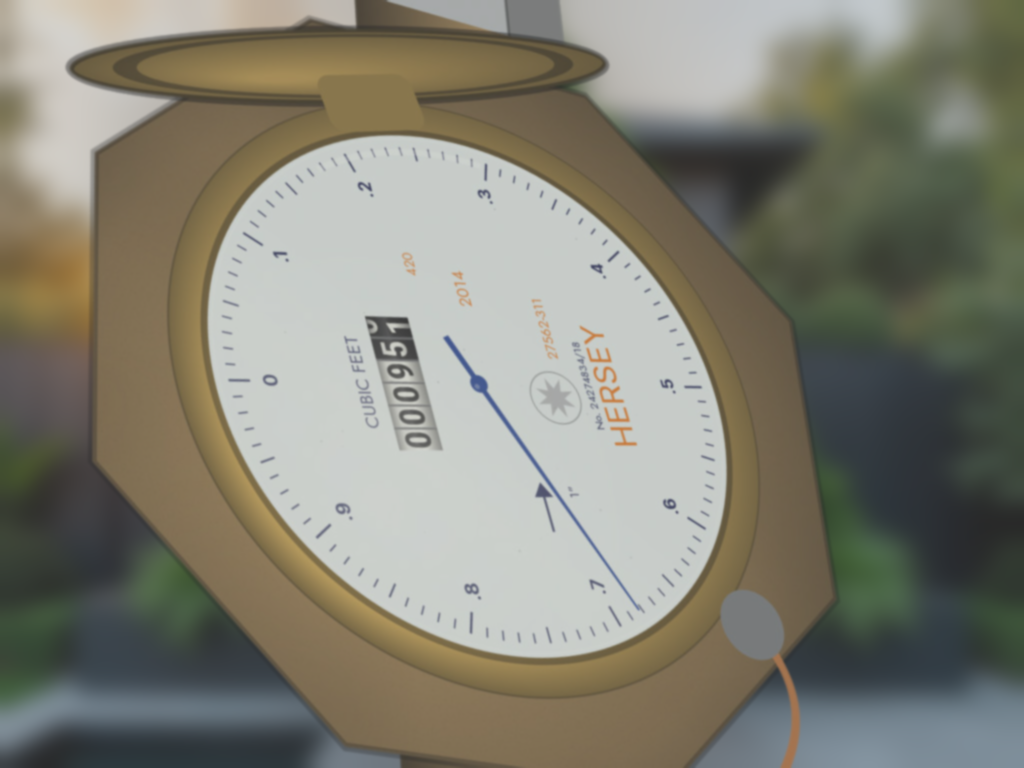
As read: 950.68ft³
